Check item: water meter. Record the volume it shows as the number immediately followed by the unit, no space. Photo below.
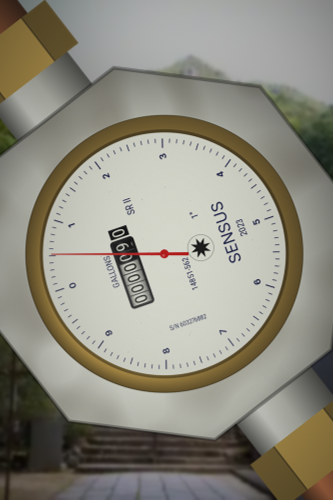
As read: 90.5gal
